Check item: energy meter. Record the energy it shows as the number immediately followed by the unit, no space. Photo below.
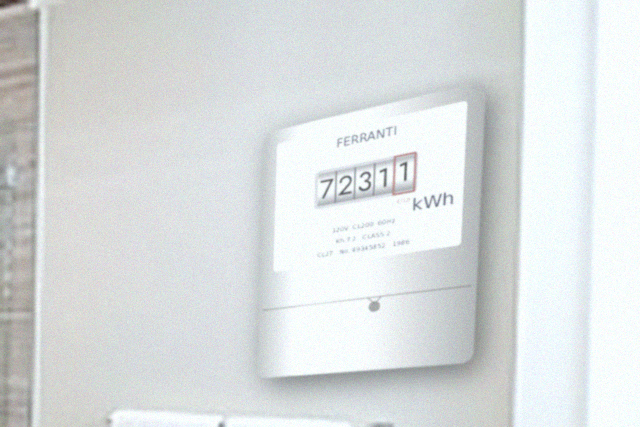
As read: 7231.1kWh
